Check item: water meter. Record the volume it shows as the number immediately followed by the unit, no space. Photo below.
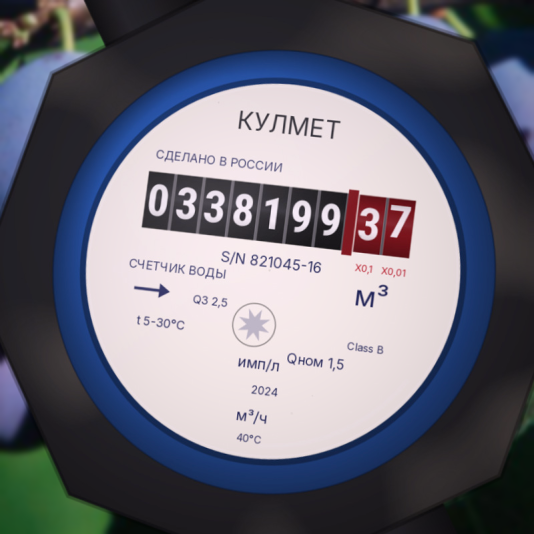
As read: 338199.37m³
